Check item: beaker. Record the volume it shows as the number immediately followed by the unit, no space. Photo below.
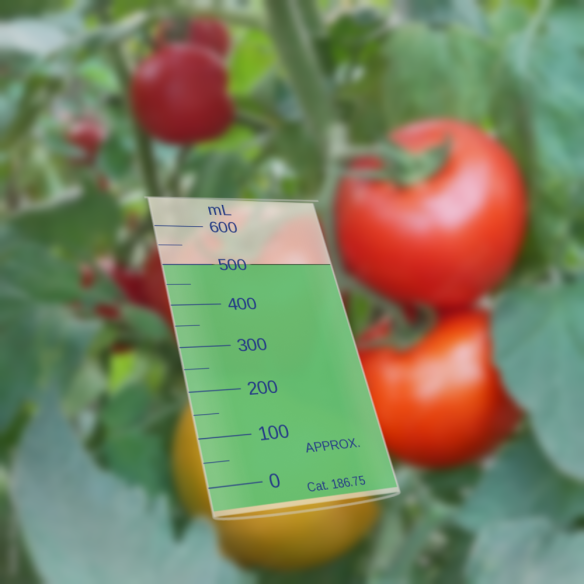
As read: 500mL
